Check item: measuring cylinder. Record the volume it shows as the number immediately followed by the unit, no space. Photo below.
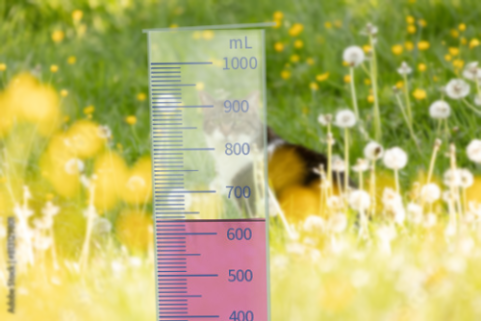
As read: 630mL
